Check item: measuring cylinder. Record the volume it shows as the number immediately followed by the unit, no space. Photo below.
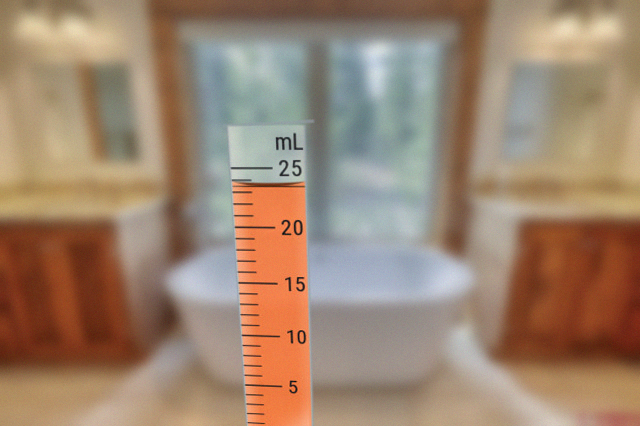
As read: 23.5mL
